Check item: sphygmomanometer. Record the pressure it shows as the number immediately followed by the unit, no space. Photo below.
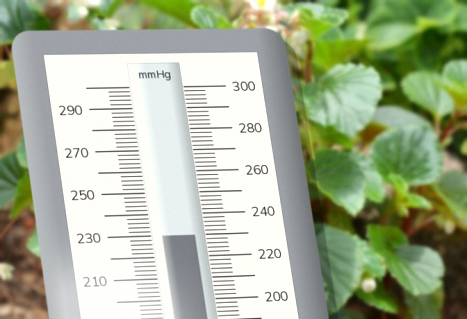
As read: 230mmHg
